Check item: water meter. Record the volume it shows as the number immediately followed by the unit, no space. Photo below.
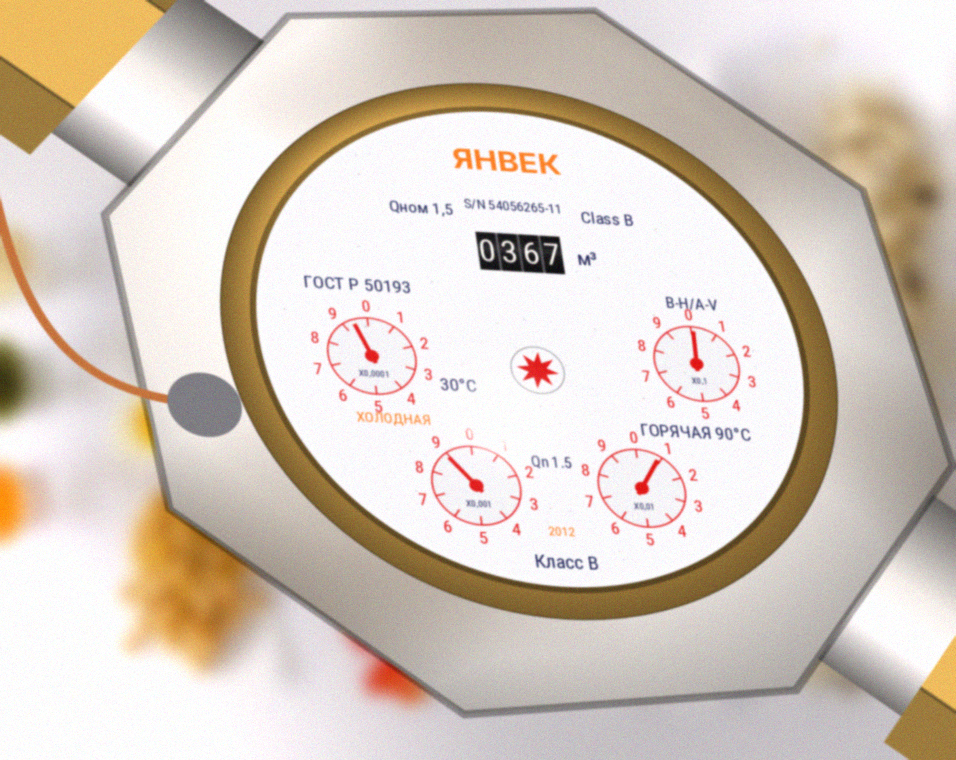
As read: 367.0089m³
